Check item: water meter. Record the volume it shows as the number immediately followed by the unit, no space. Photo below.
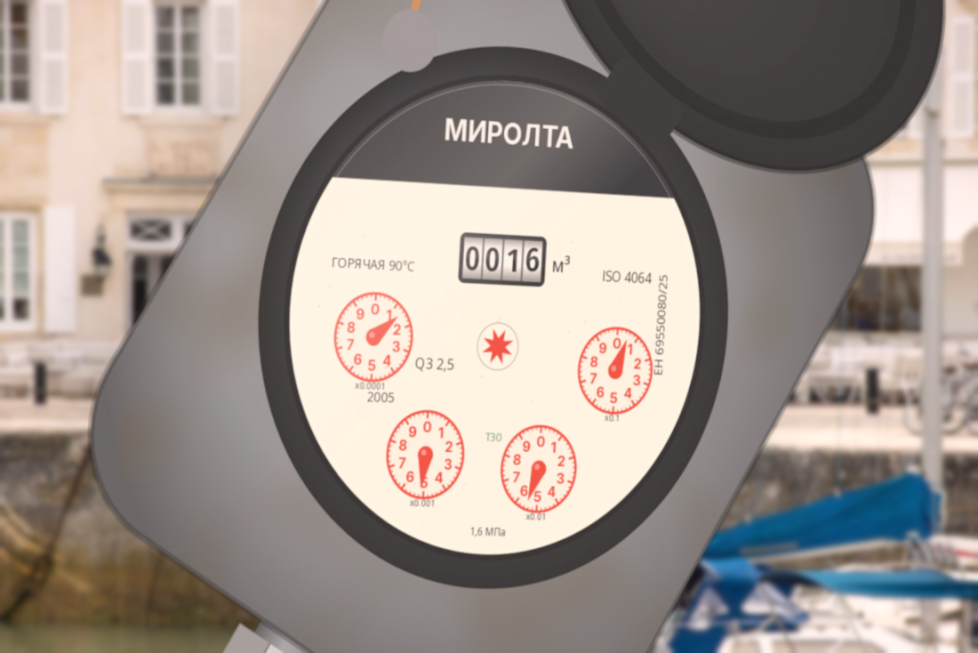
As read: 16.0551m³
